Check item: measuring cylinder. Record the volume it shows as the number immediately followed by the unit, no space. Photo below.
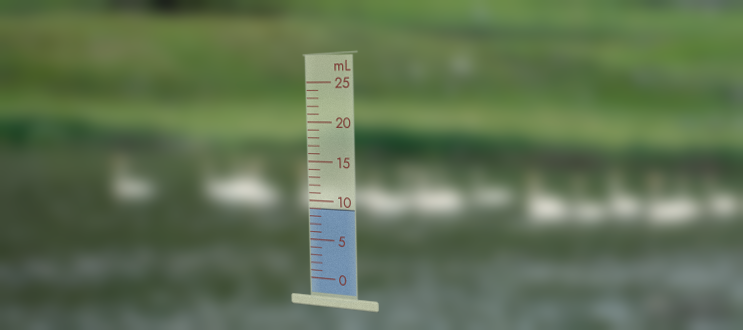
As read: 9mL
